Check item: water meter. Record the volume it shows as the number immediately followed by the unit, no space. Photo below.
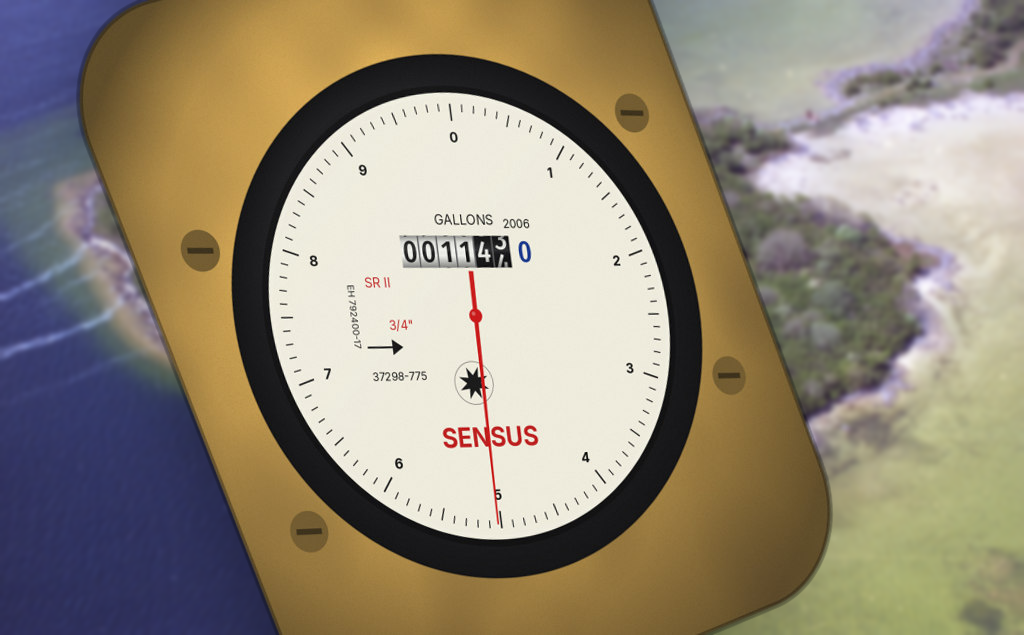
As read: 11435.0gal
